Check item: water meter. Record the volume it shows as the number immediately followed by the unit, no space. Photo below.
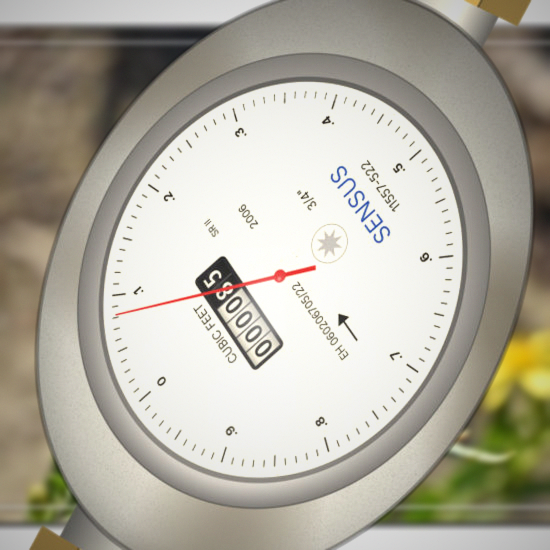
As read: 85.08ft³
